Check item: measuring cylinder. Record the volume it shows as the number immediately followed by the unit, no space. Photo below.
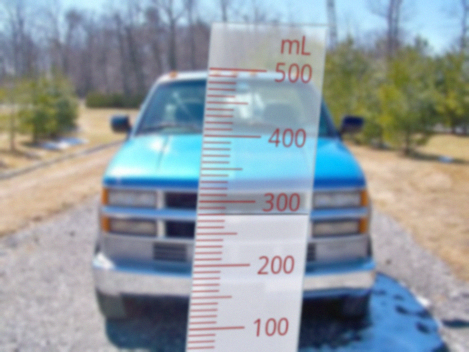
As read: 280mL
